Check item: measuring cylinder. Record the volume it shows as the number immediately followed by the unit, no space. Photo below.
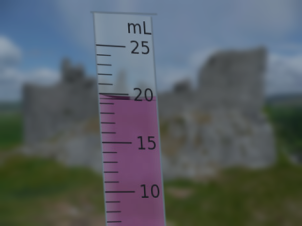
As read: 19.5mL
